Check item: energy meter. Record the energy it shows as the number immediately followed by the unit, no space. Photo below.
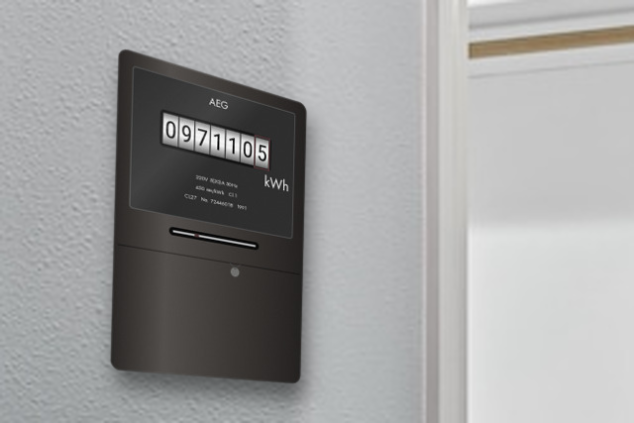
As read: 97110.5kWh
